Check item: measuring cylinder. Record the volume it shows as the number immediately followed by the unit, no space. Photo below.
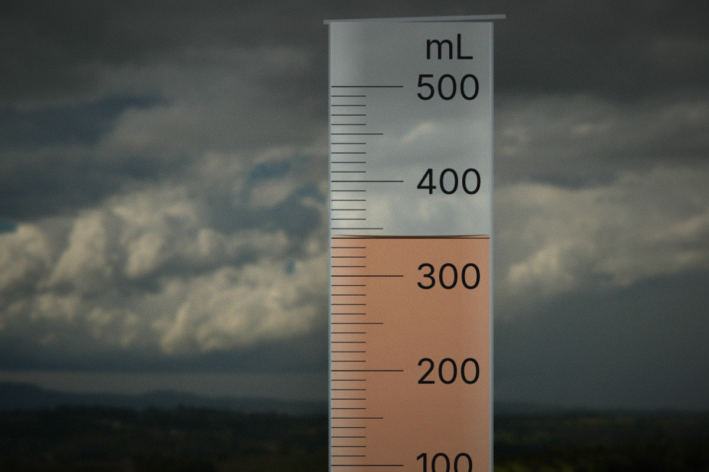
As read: 340mL
